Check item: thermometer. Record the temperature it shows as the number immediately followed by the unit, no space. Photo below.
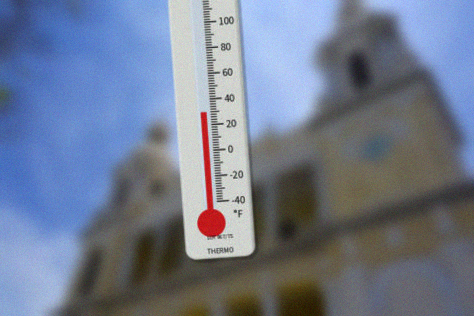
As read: 30°F
